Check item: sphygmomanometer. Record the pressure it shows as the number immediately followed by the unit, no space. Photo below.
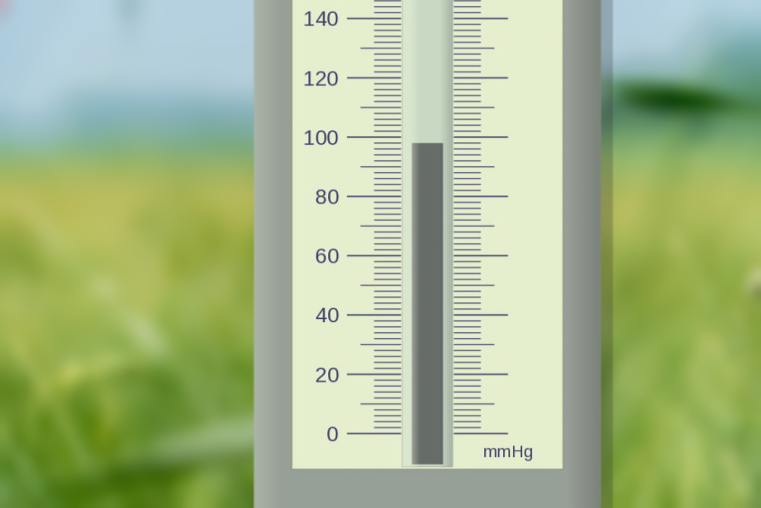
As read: 98mmHg
